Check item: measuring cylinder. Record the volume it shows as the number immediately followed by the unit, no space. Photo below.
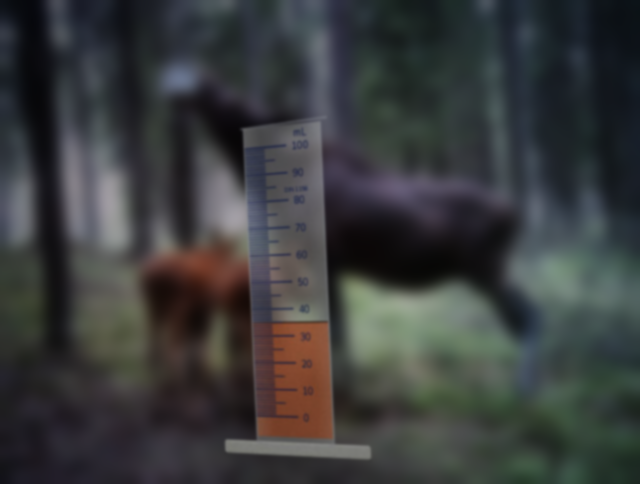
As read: 35mL
